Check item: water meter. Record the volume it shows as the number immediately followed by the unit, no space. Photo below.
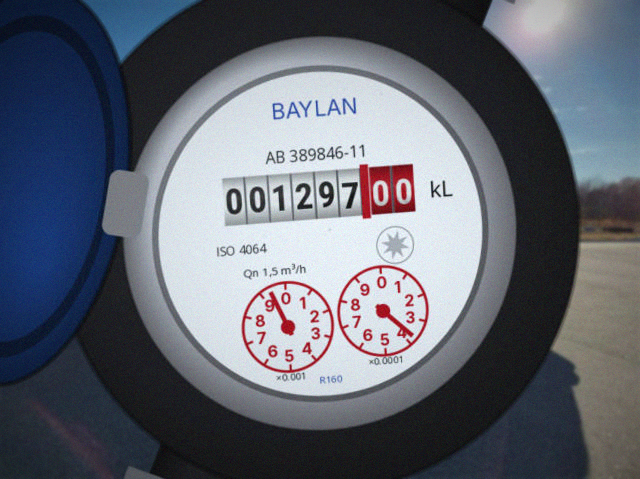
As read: 1296.9993kL
